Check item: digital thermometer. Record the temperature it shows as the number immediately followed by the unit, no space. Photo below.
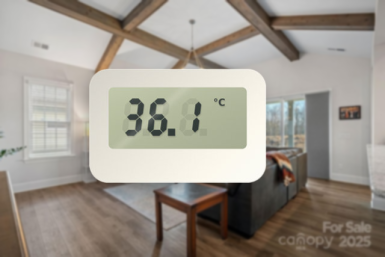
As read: 36.1°C
